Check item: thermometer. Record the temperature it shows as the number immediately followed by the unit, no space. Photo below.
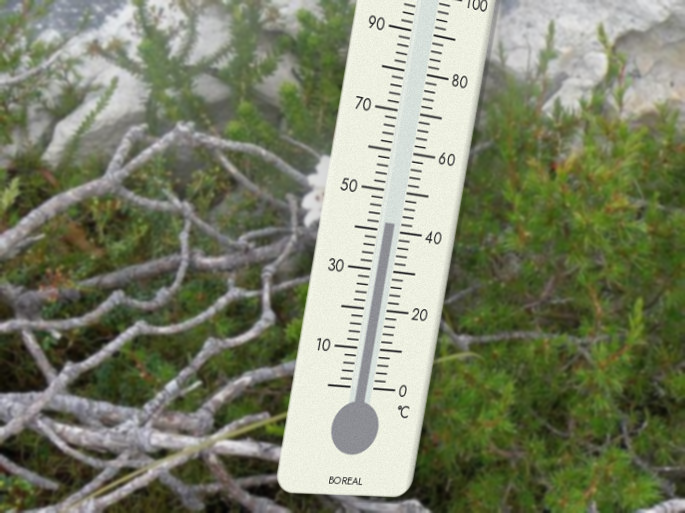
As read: 42°C
